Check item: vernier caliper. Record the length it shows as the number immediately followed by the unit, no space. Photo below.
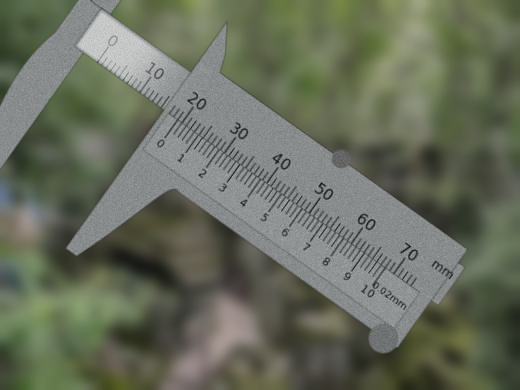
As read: 19.0mm
